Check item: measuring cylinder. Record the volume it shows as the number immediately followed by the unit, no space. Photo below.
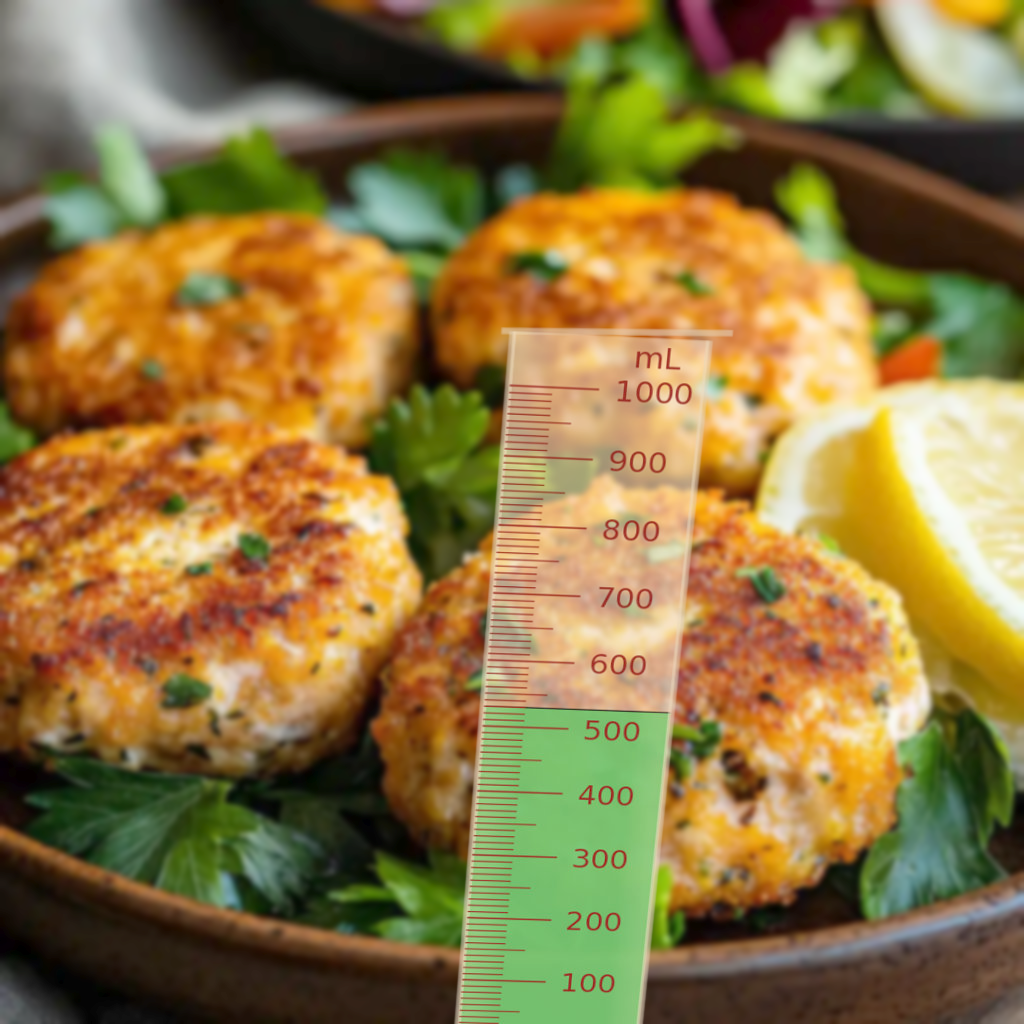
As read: 530mL
